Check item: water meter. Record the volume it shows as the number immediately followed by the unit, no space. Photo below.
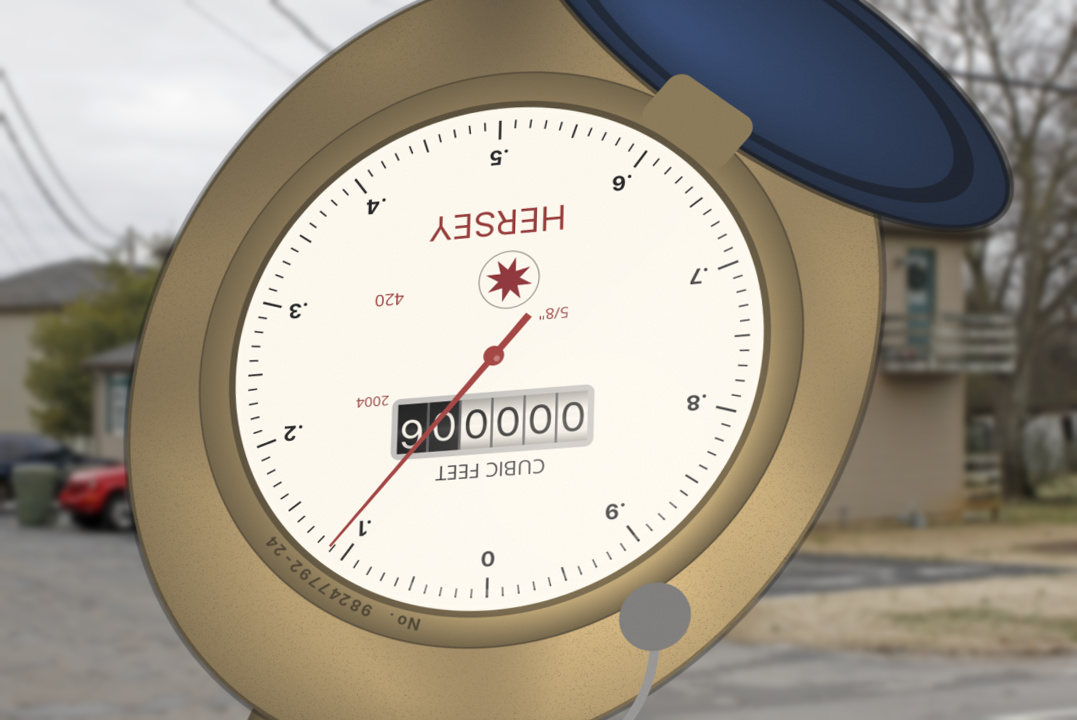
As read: 6.11ft³
